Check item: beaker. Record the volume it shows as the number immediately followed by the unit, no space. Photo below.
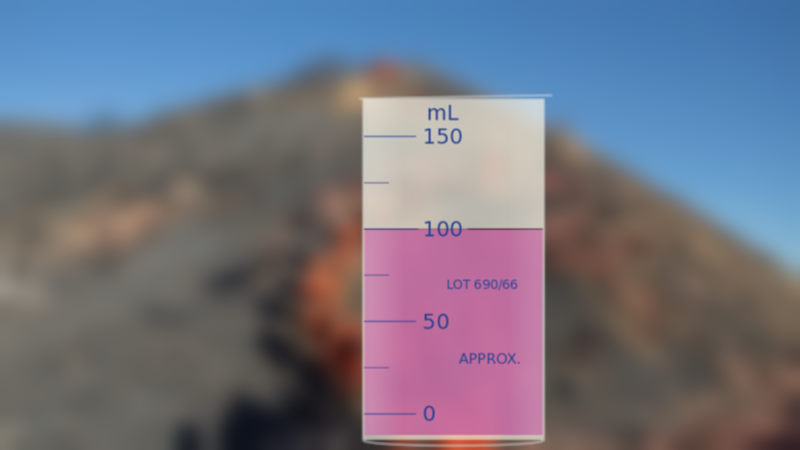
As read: 100mL
